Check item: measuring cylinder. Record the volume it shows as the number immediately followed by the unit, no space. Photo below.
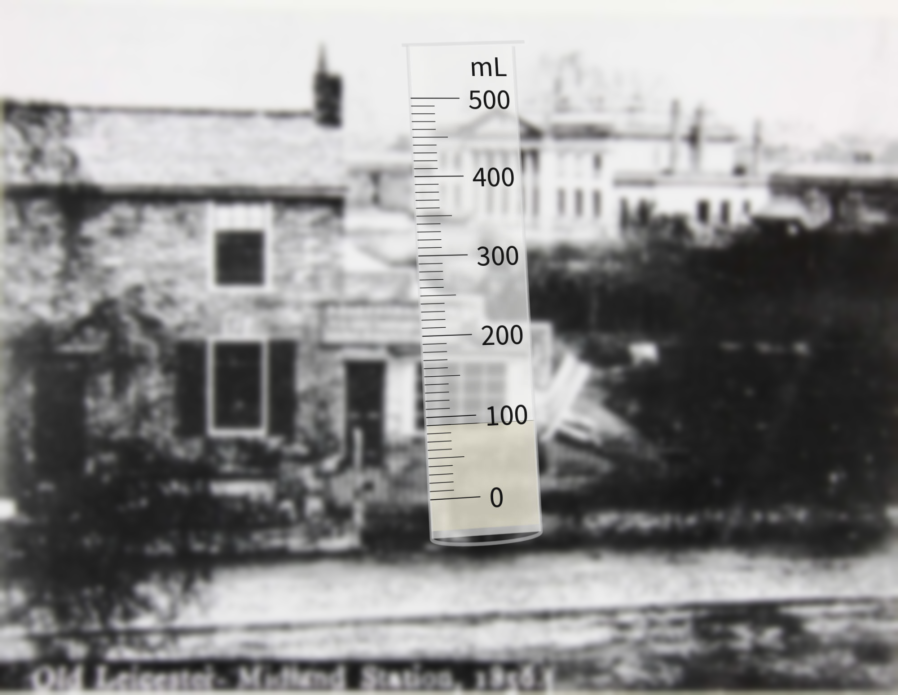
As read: 90mL
